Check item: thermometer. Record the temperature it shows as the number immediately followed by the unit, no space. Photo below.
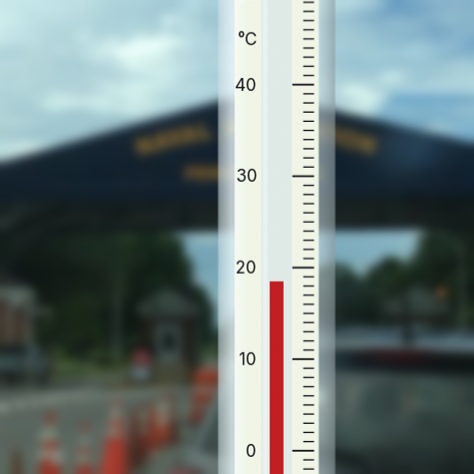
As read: 18.5°C
